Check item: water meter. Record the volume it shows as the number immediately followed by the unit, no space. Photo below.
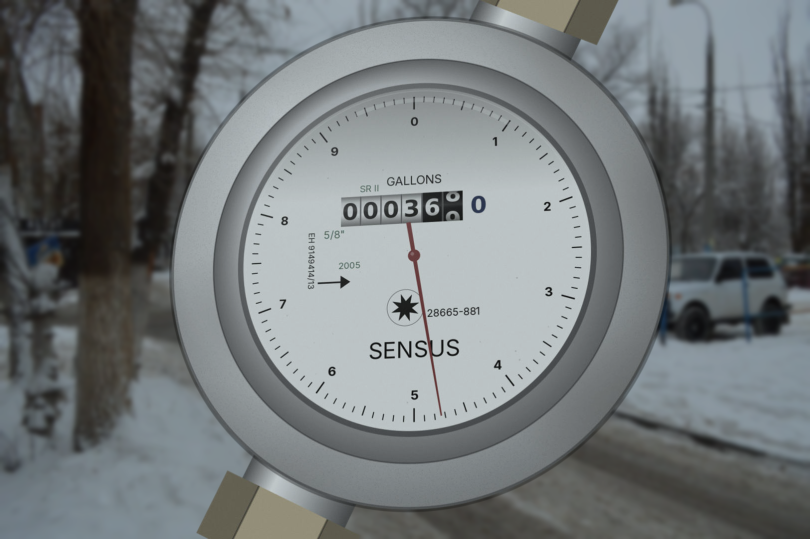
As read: 3684.7gal
